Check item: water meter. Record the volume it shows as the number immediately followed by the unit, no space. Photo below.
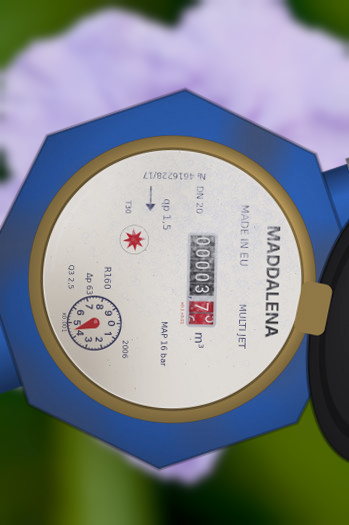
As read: 3.754m³
